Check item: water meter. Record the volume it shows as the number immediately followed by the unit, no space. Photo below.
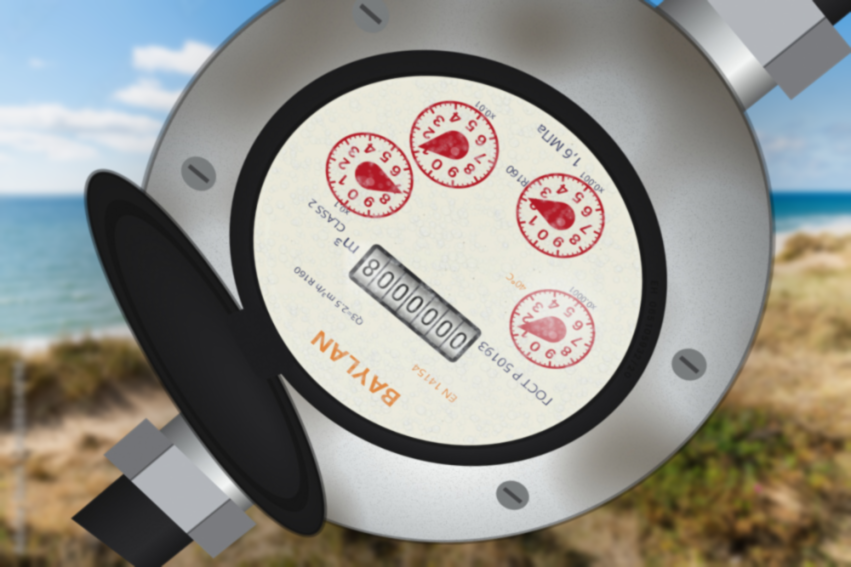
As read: 8.7121m³
